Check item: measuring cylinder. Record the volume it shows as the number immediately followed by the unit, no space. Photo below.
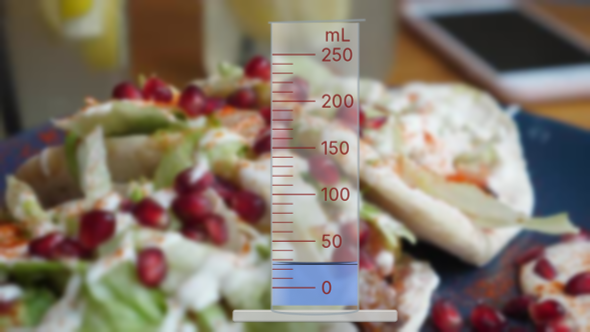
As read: 25mL
